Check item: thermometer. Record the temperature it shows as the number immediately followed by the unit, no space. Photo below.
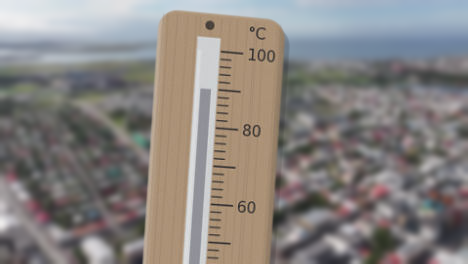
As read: 90°C
